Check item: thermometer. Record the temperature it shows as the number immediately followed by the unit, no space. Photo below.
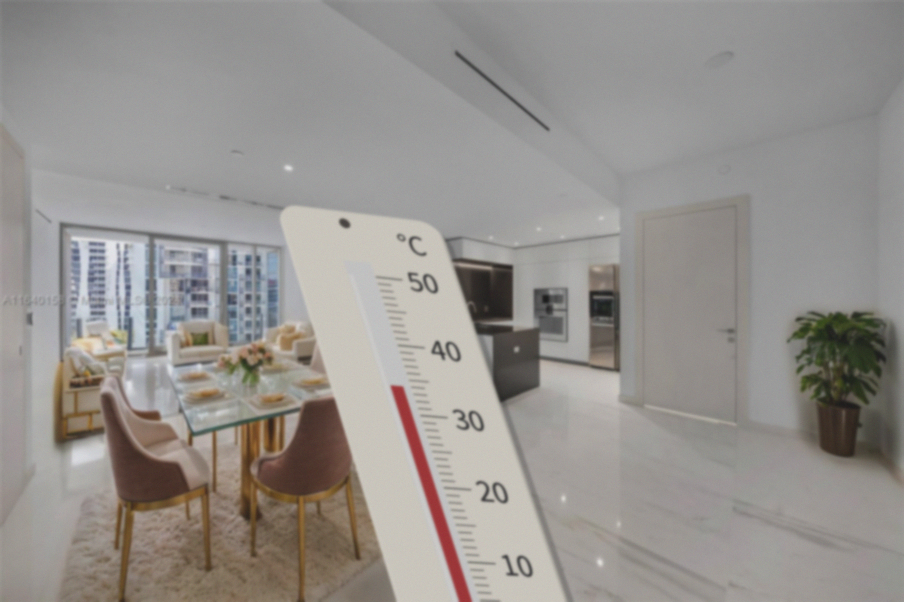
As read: 34°C
